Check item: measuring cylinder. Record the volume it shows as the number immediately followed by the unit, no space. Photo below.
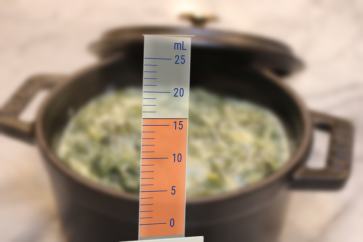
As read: 16mL
